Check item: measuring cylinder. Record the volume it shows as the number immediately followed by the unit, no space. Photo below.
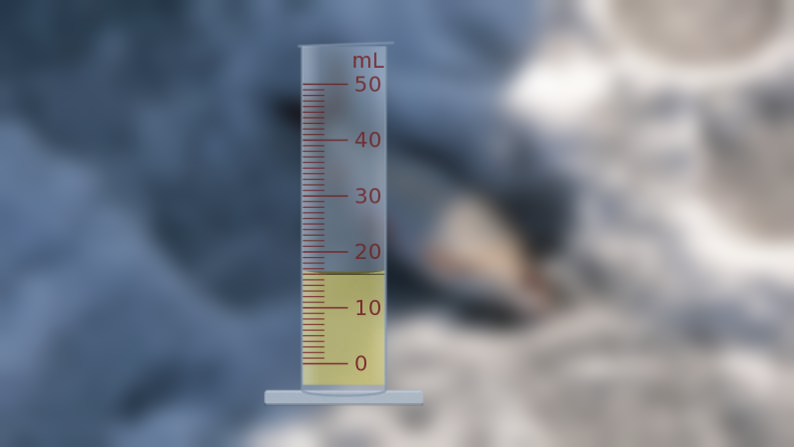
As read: 16mL
